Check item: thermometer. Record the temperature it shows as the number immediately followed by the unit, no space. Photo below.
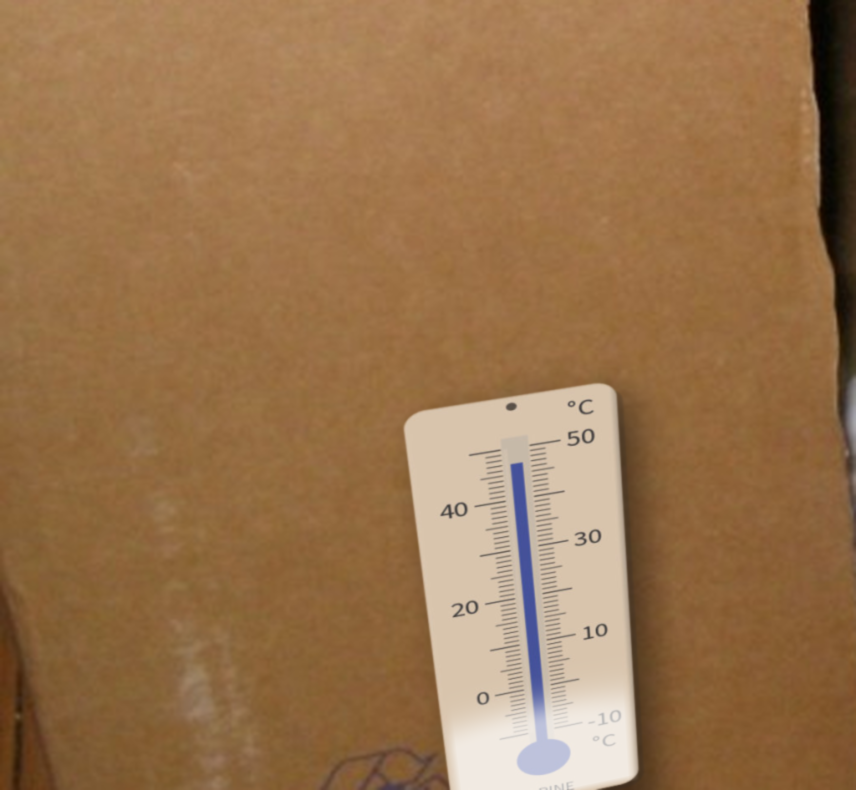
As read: 47°C
